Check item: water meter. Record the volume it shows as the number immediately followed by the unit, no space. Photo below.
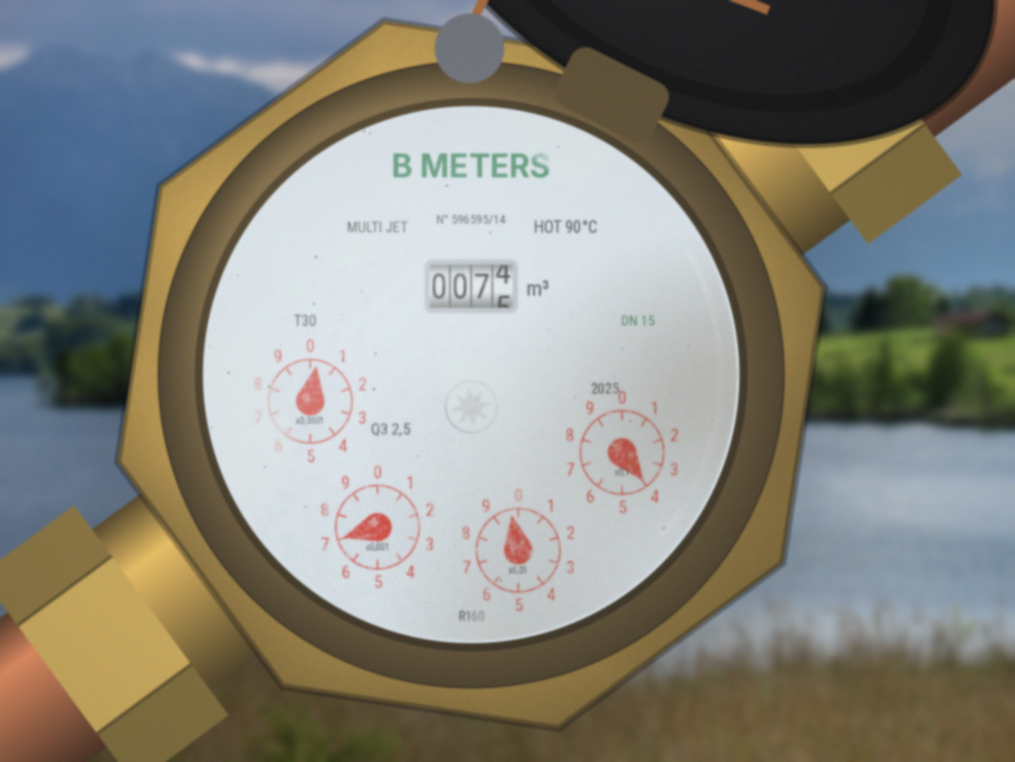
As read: 74.3970m³
